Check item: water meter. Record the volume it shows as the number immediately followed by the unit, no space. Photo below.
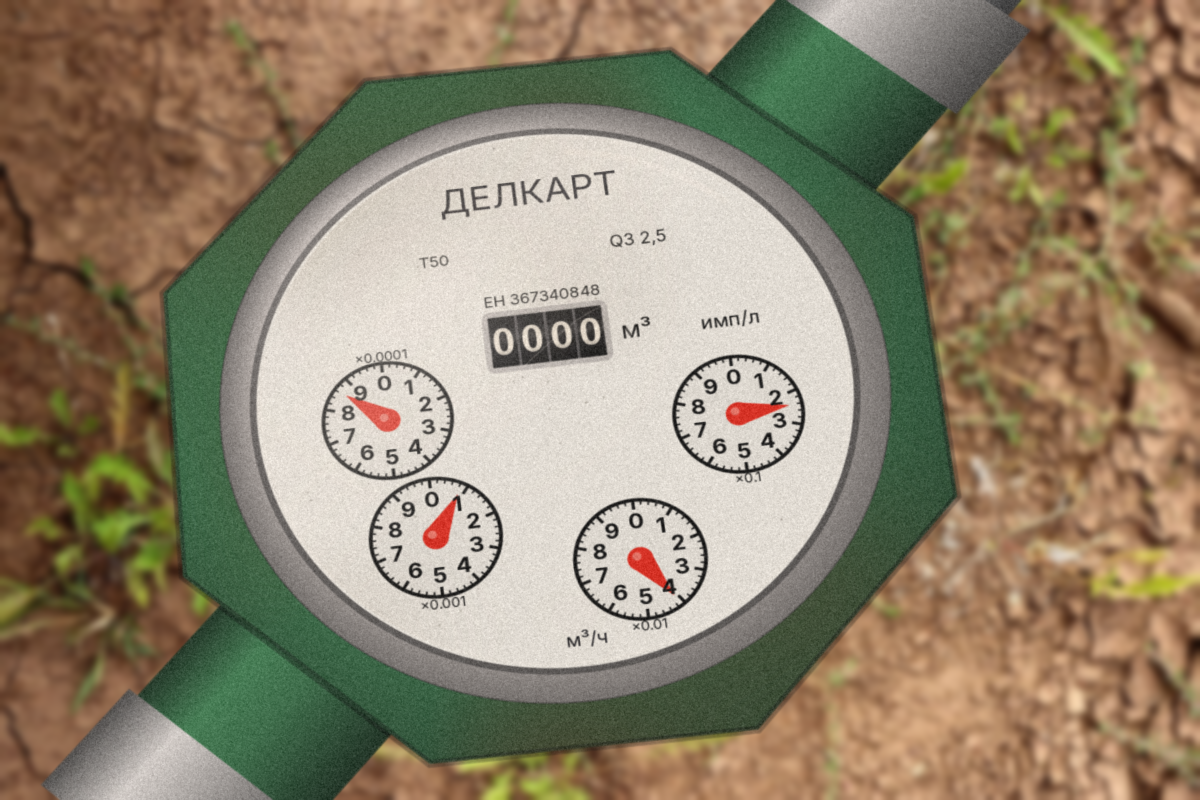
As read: 0.2408m³
